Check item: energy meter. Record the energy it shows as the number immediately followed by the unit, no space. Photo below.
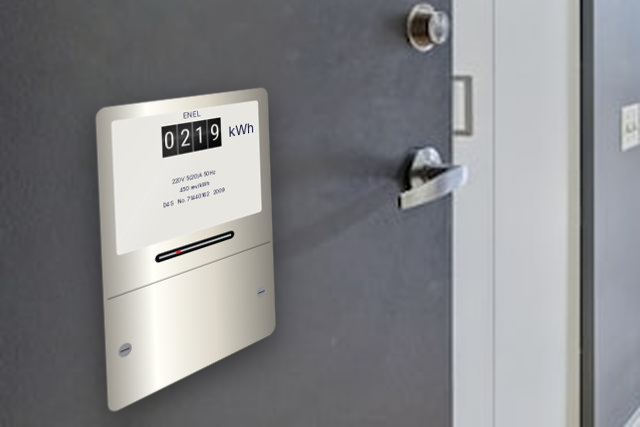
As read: 219kWh
